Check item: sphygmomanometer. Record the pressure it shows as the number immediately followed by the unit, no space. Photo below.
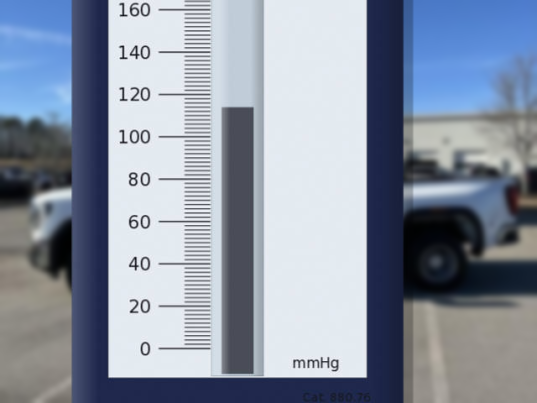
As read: 114mmHg
